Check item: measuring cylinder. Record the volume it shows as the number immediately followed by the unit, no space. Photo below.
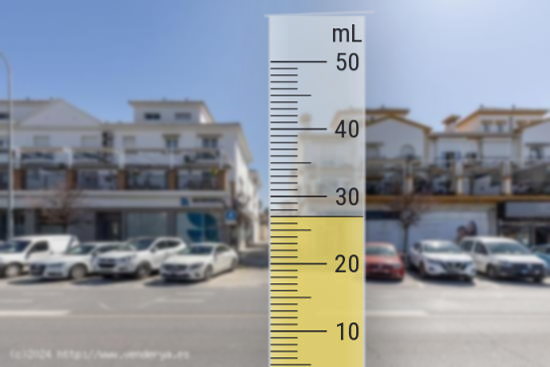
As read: 27mL
